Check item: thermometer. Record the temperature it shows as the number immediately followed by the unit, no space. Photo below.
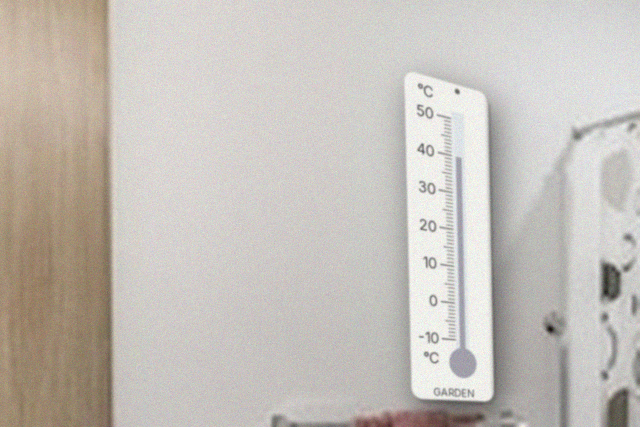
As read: 40°C
